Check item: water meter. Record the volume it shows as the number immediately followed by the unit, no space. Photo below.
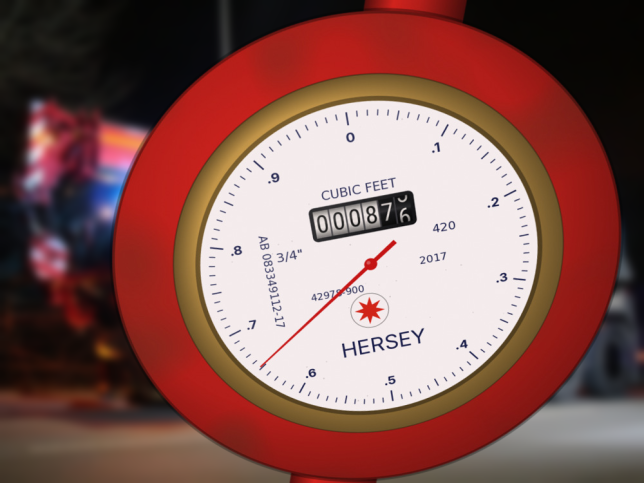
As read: 875.65ft³
